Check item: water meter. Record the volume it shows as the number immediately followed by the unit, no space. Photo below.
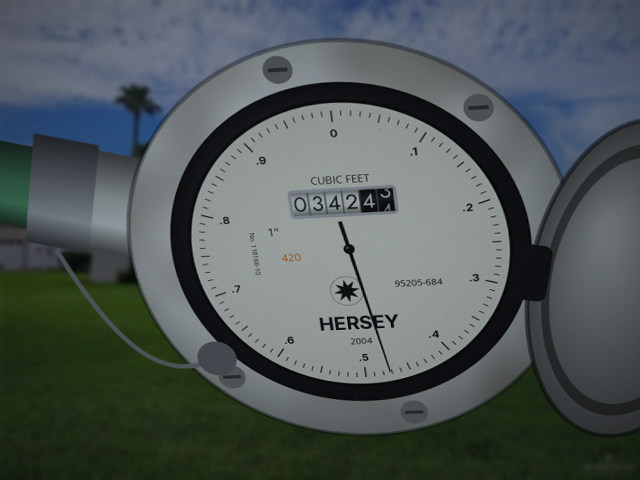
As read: 34243.47ft³
